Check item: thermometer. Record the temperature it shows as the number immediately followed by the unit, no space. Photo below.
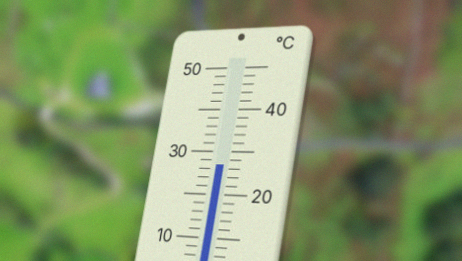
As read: 27°C
